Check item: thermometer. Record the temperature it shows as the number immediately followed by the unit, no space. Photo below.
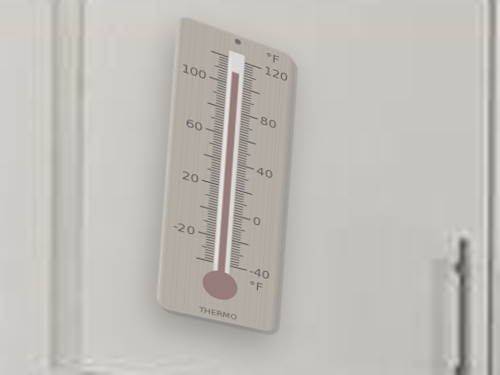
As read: 110°F
